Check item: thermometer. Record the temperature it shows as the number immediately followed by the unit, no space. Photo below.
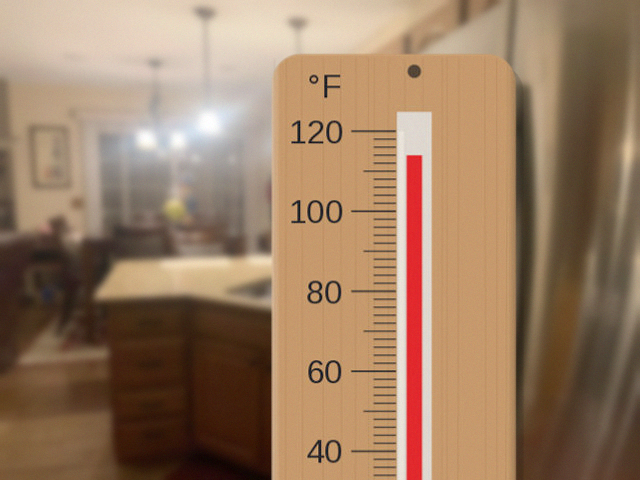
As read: 114°F
